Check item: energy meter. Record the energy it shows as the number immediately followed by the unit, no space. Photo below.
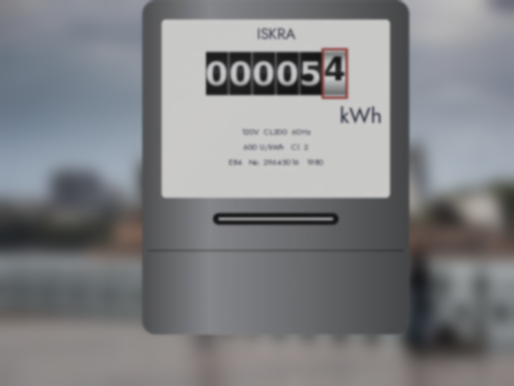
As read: 5.4kWh
